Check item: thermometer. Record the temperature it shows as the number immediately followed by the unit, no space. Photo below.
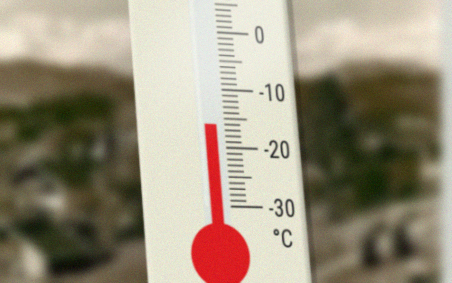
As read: -16°C
